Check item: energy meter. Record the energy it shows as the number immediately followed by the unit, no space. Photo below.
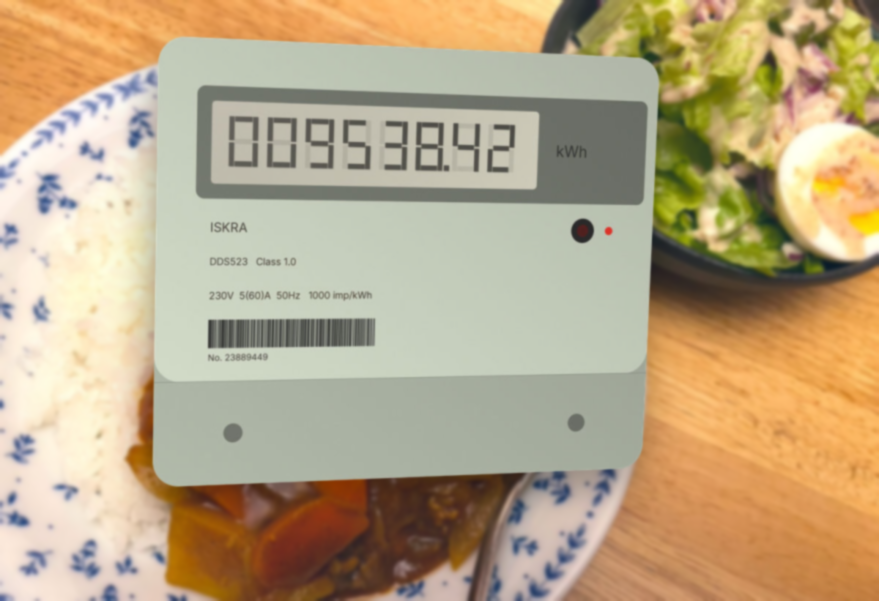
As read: 9538.42kWh
